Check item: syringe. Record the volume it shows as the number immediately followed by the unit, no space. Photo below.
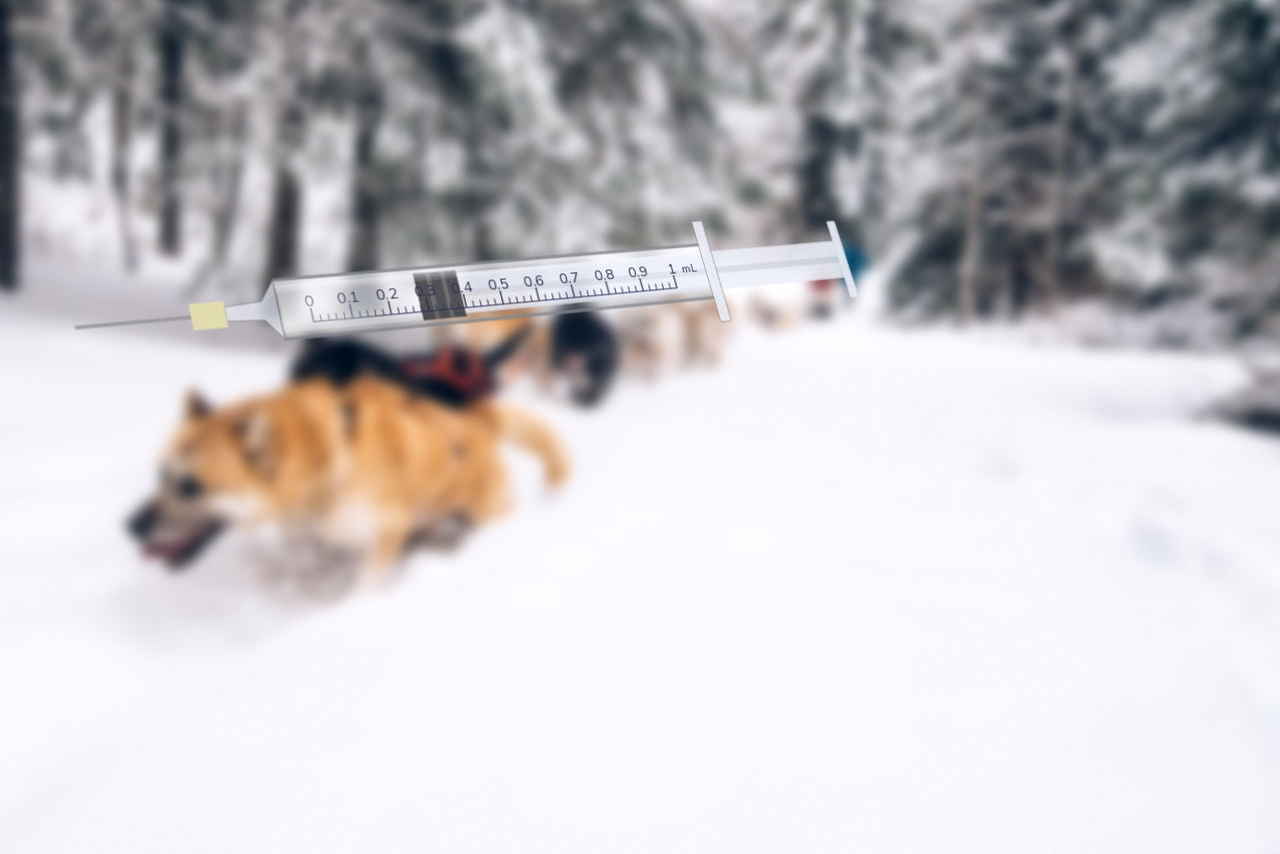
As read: 0.28mL
